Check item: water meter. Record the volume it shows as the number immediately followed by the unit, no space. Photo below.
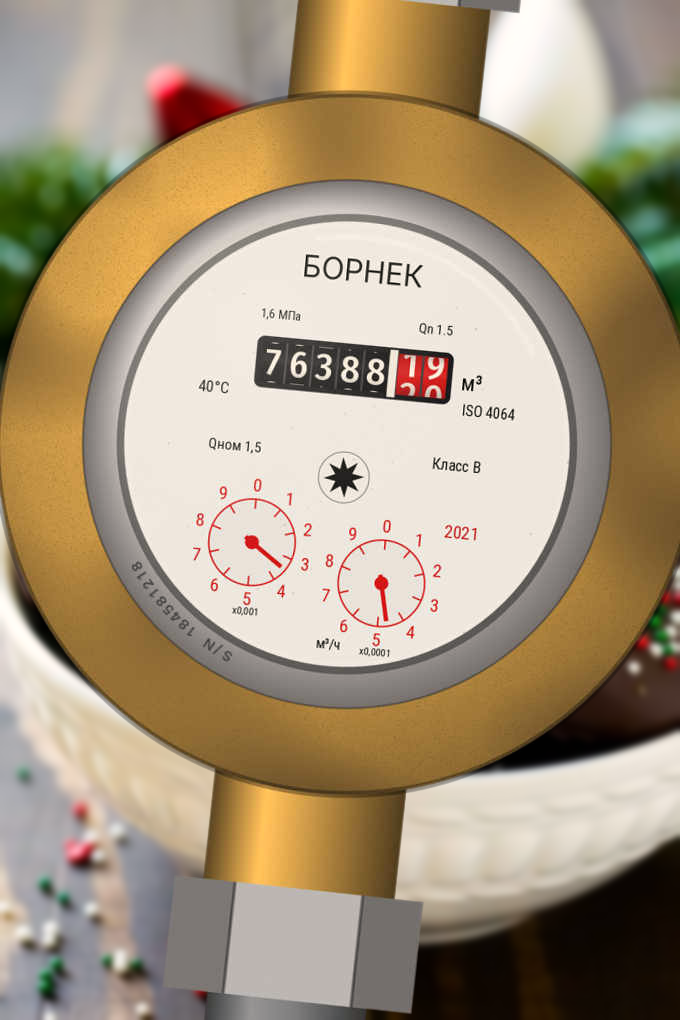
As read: 76388.1934m³
